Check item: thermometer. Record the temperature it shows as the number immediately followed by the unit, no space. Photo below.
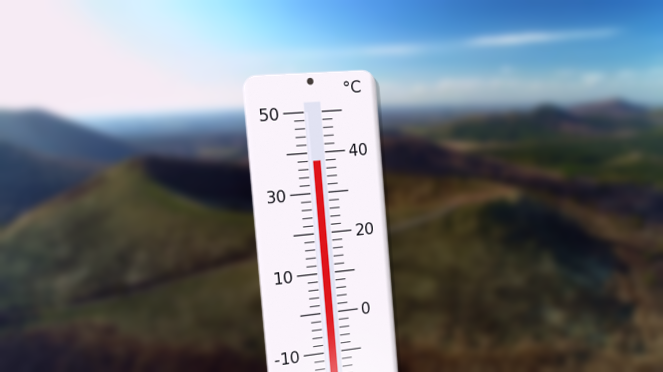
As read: 38°C
